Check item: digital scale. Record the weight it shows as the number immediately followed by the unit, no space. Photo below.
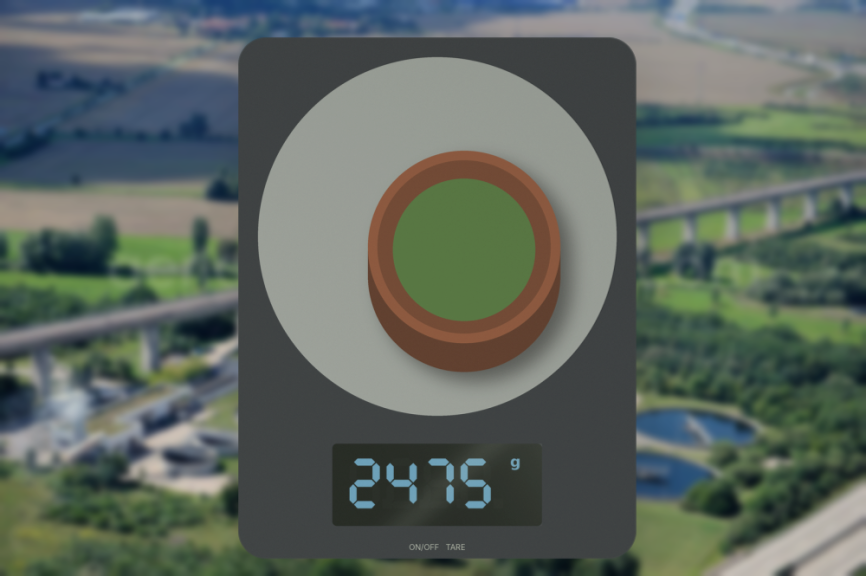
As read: 2475g
